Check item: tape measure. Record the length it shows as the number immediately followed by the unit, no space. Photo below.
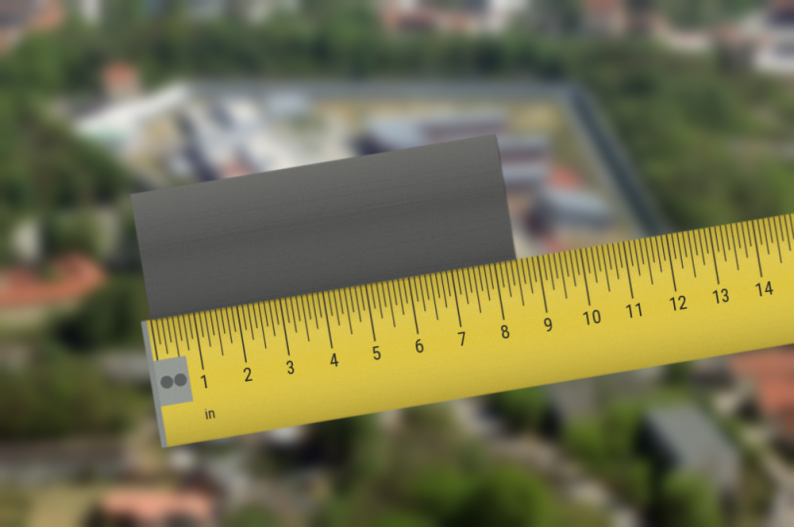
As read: 8.5in
